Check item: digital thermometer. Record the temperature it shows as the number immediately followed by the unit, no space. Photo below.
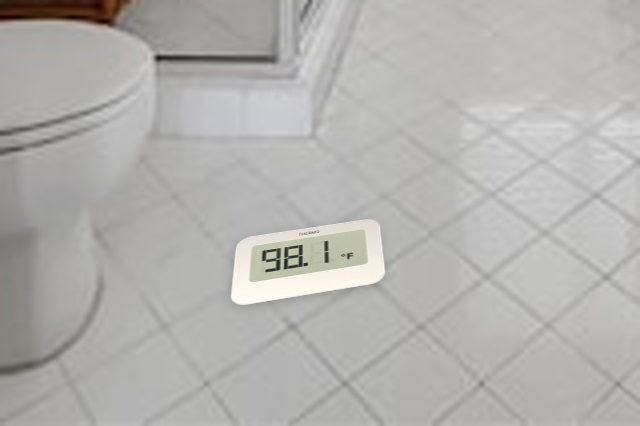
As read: 98.1°F
